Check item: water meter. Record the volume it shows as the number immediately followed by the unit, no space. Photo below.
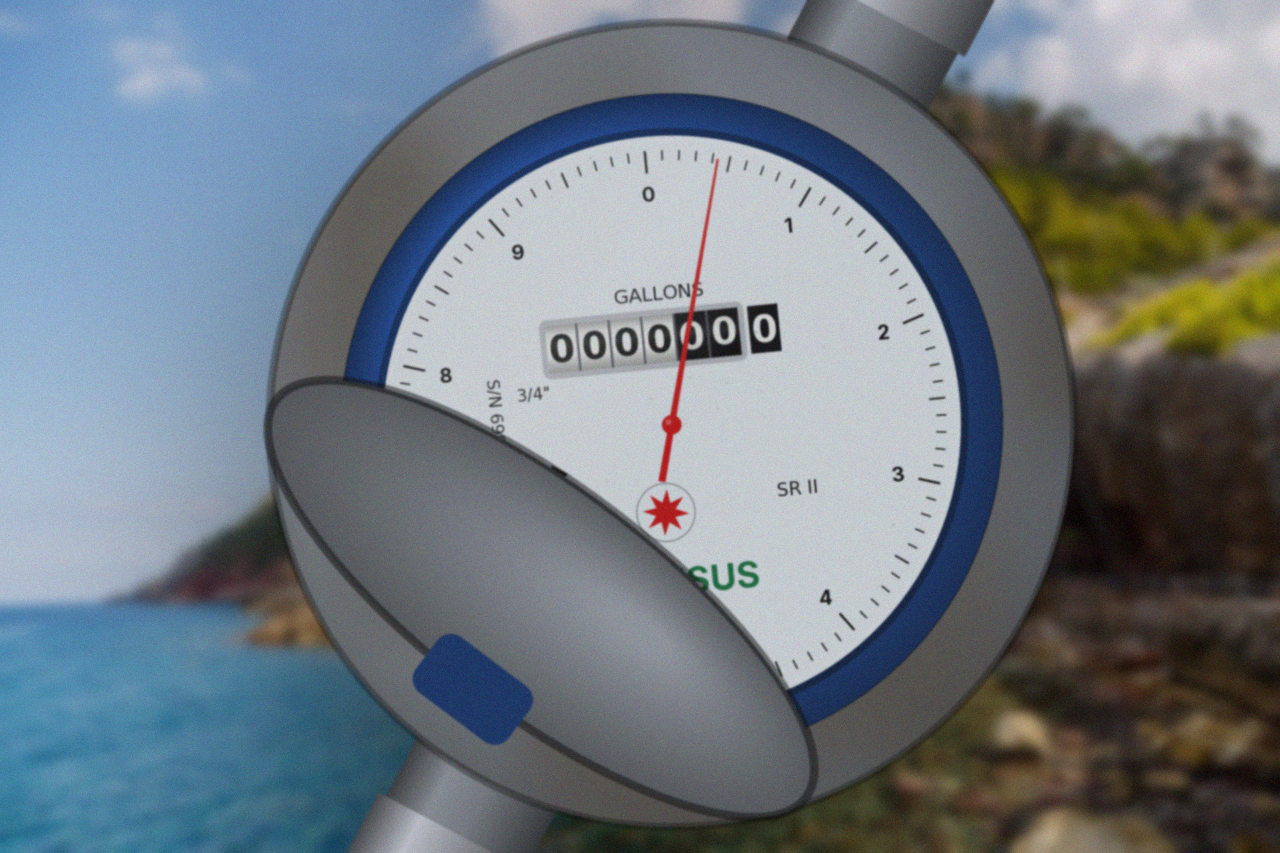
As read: 0.4gal
